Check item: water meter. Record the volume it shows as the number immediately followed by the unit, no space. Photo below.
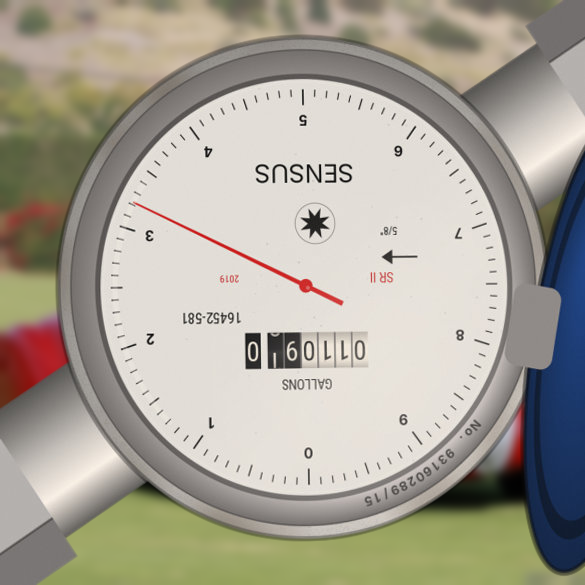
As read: 110913.2gal
